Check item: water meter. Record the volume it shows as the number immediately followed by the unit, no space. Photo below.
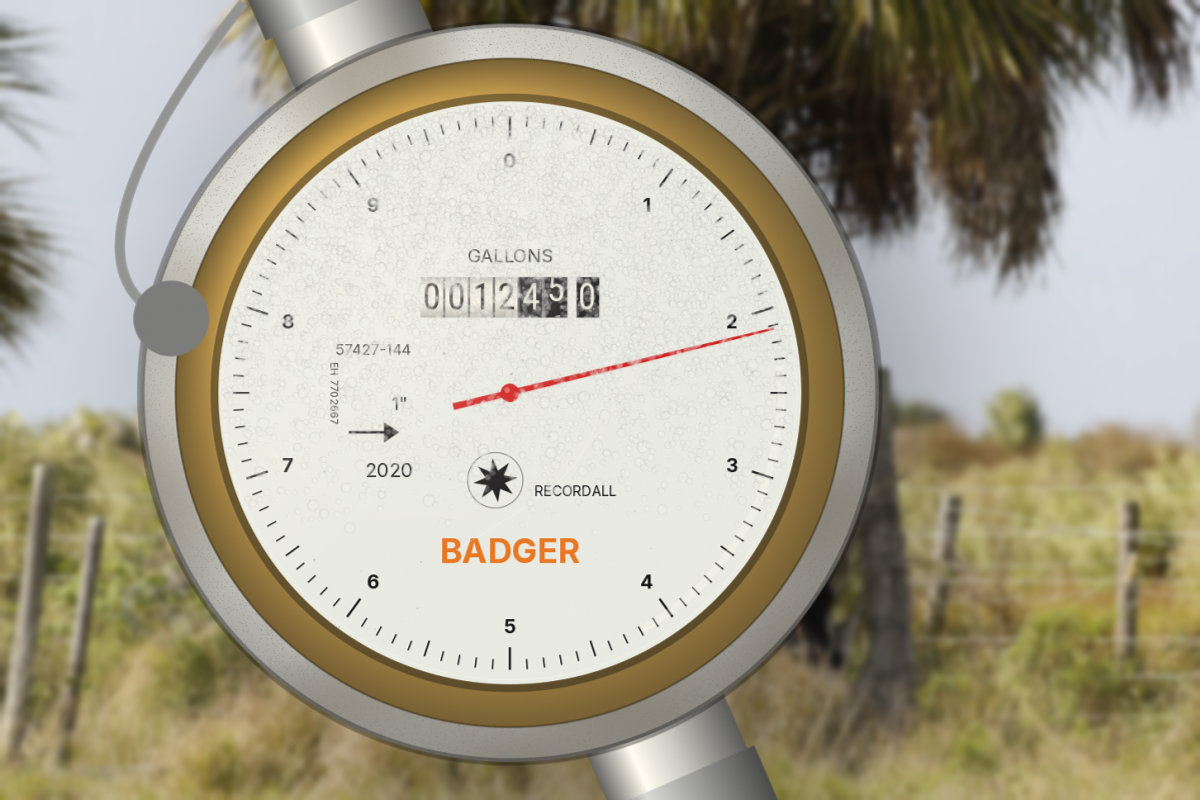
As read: 12452.1gal
